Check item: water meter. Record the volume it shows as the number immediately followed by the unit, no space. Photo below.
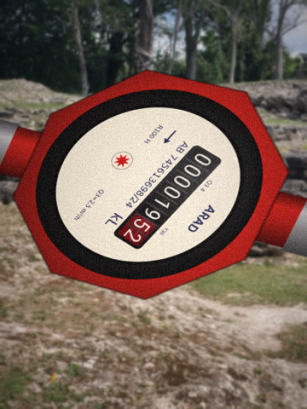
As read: 19.52kL
